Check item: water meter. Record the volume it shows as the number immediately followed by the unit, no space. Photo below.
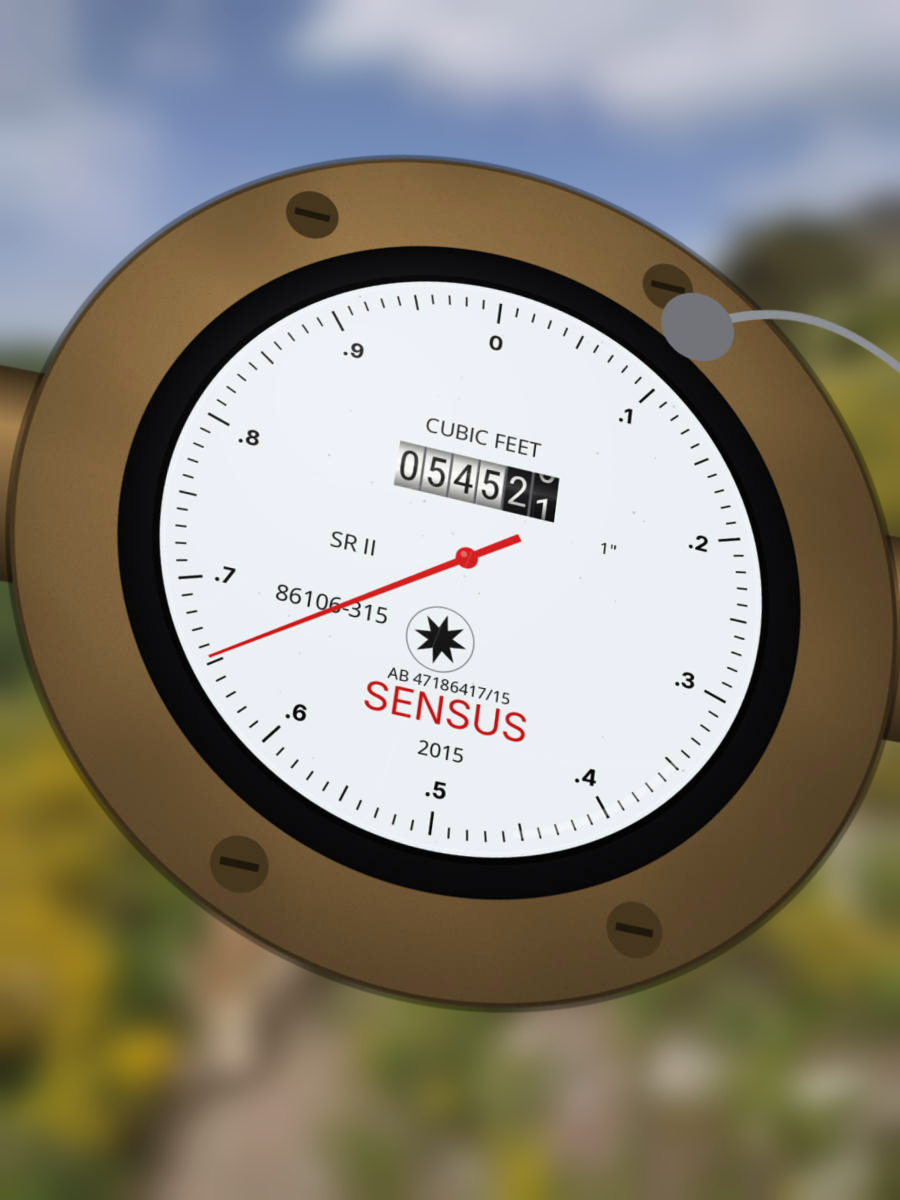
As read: 54520.65ft³
